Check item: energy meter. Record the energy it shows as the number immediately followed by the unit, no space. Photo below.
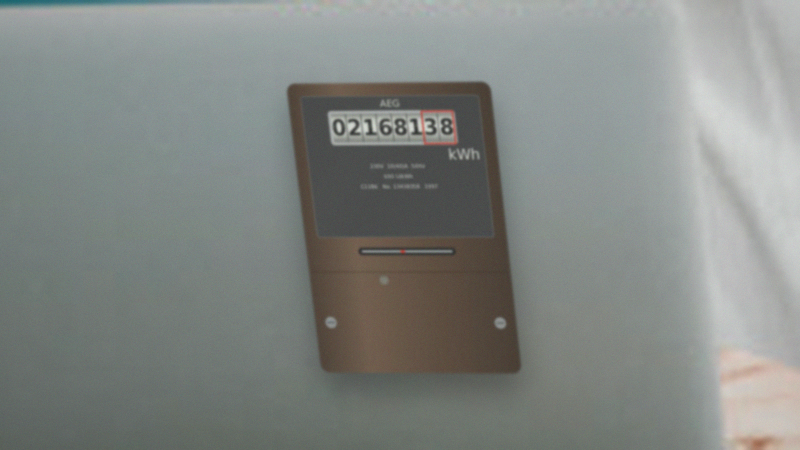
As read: 21681.38kWh
